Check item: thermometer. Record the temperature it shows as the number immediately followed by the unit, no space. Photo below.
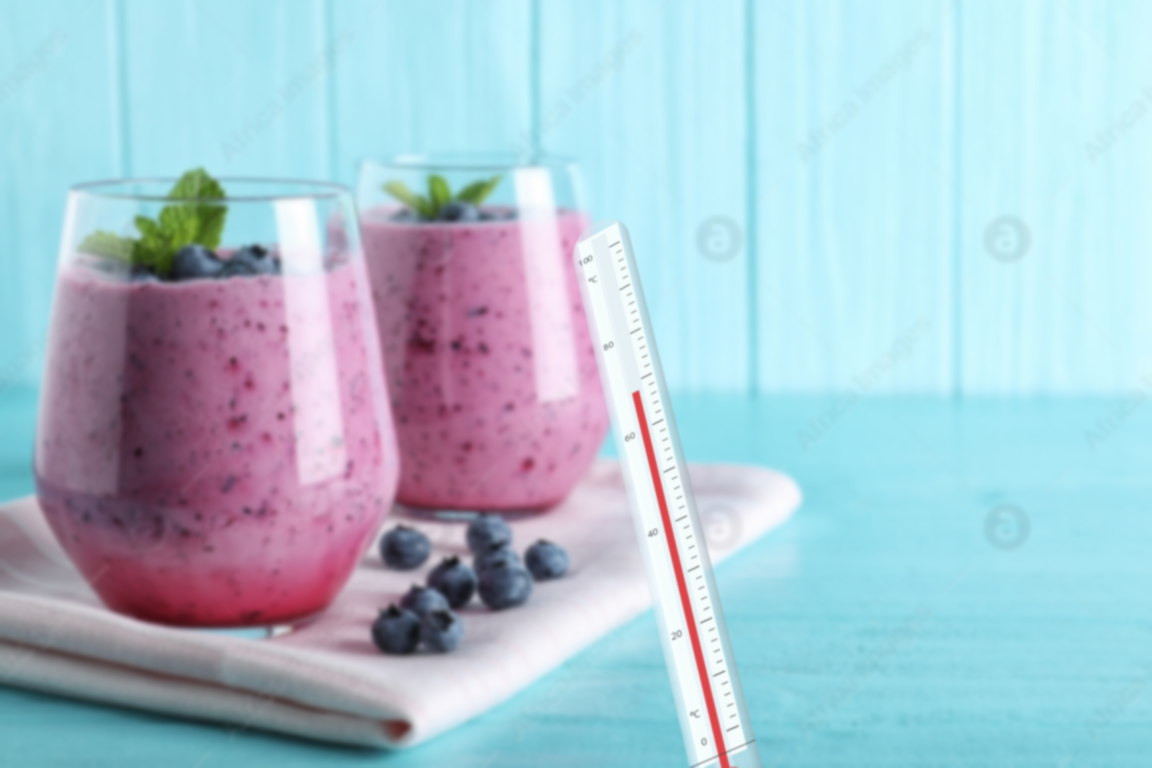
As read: 68°C
